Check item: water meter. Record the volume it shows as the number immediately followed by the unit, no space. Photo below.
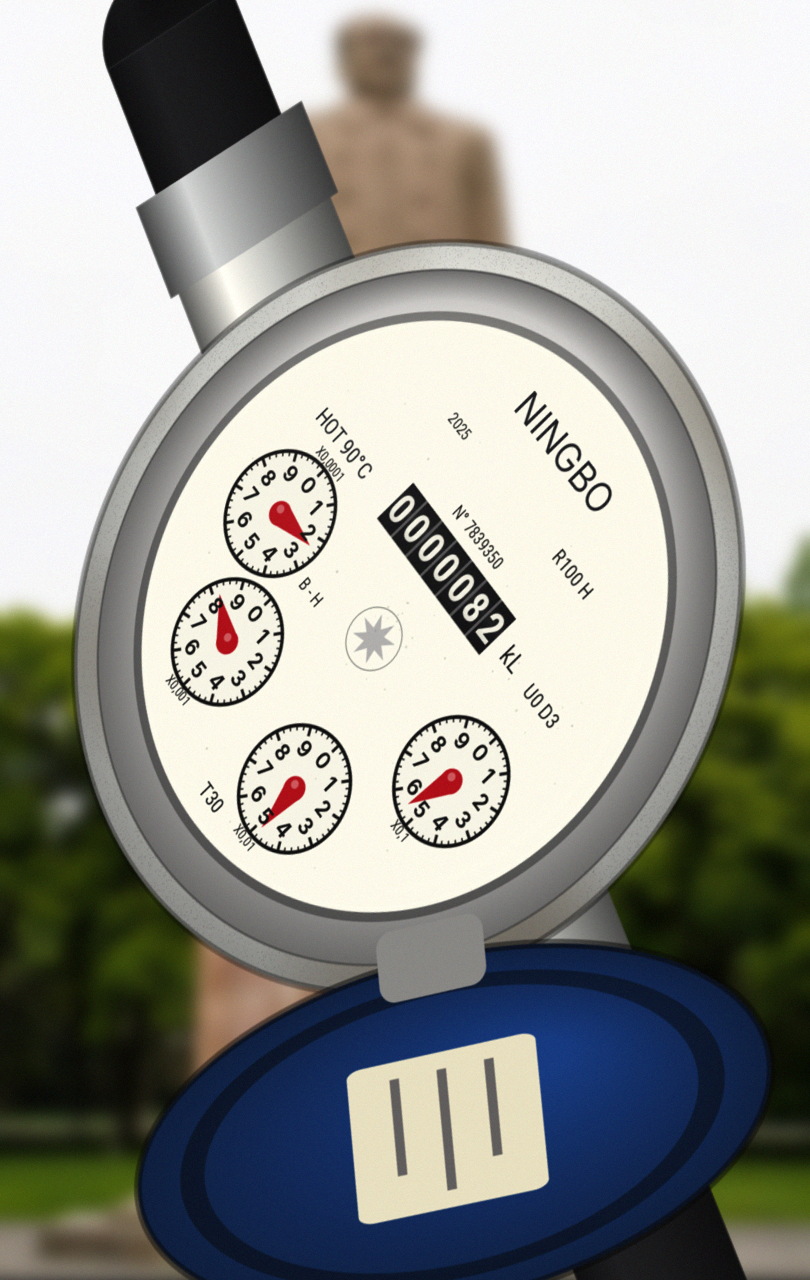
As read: 82.5482kL
